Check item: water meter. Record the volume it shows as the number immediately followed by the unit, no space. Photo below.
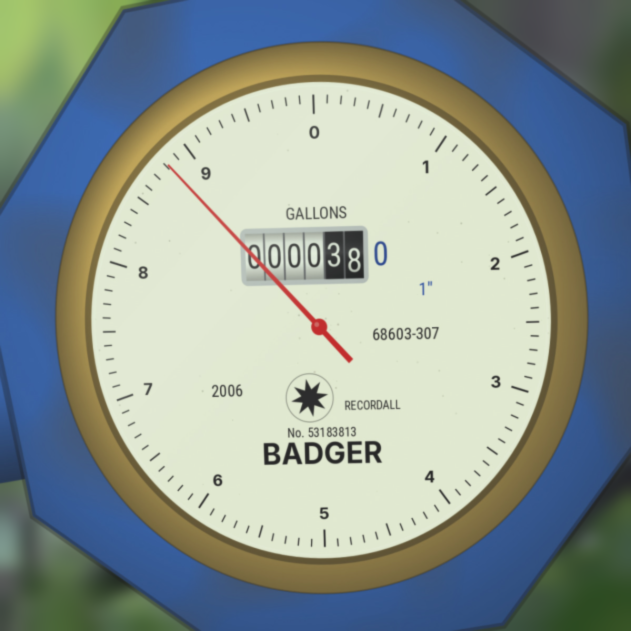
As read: 378.8gal
